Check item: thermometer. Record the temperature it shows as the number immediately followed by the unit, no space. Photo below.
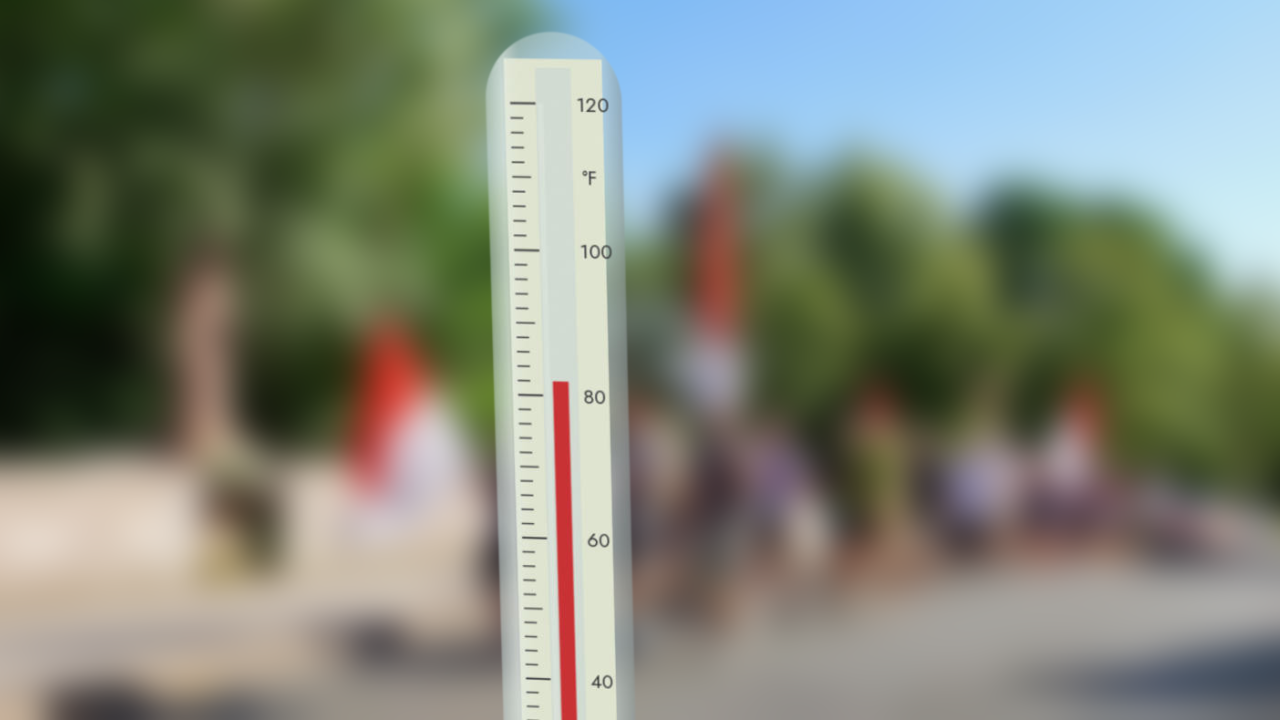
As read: 82°F
